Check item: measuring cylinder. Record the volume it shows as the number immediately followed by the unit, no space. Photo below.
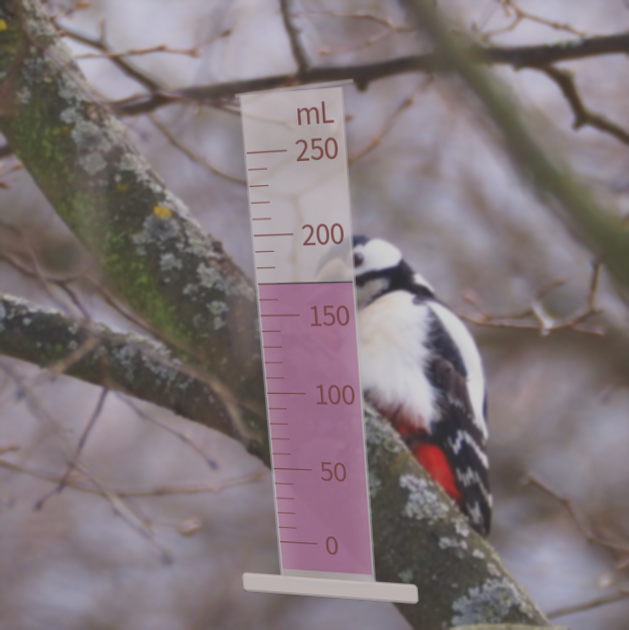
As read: 170mL
